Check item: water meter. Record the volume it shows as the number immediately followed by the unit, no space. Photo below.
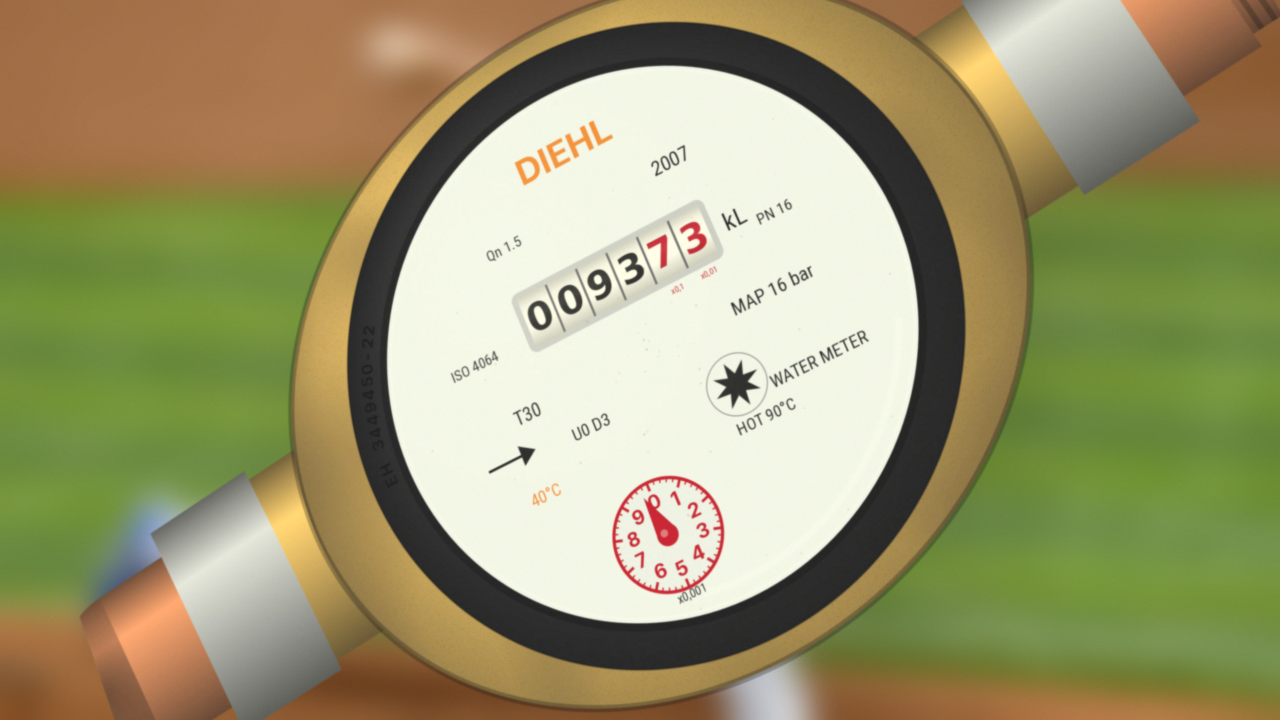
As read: 93.729kL
